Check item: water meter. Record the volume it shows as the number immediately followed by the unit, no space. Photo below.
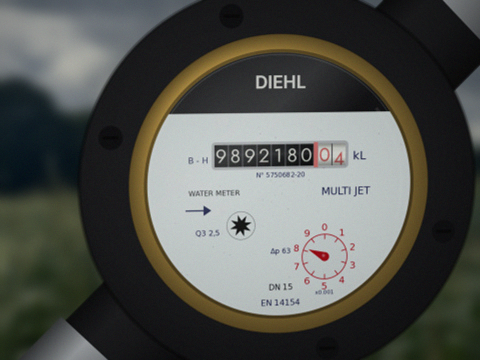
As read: 9892180.038kL
